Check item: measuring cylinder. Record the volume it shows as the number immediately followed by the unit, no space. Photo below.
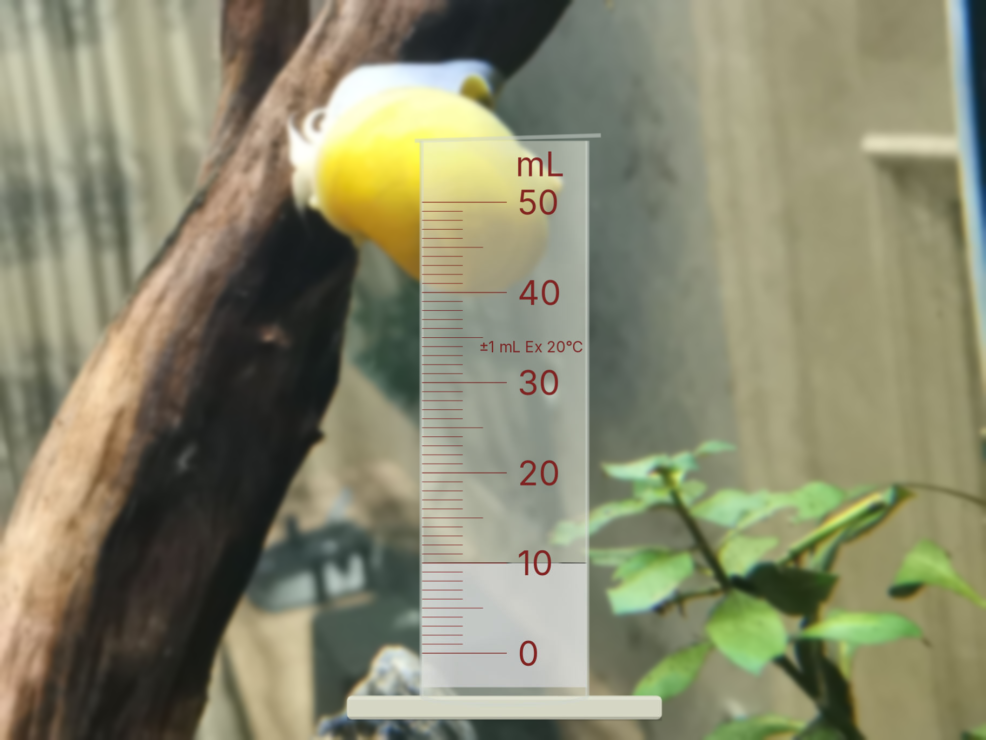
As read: 10mL
